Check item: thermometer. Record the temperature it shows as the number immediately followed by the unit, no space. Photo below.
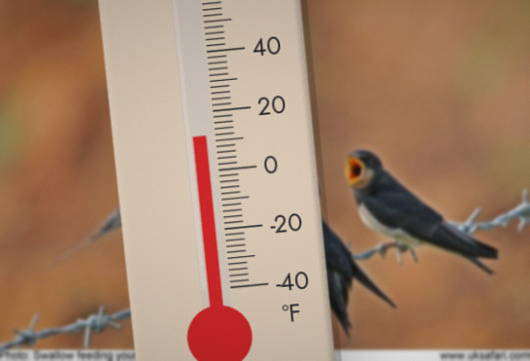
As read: 12°F
